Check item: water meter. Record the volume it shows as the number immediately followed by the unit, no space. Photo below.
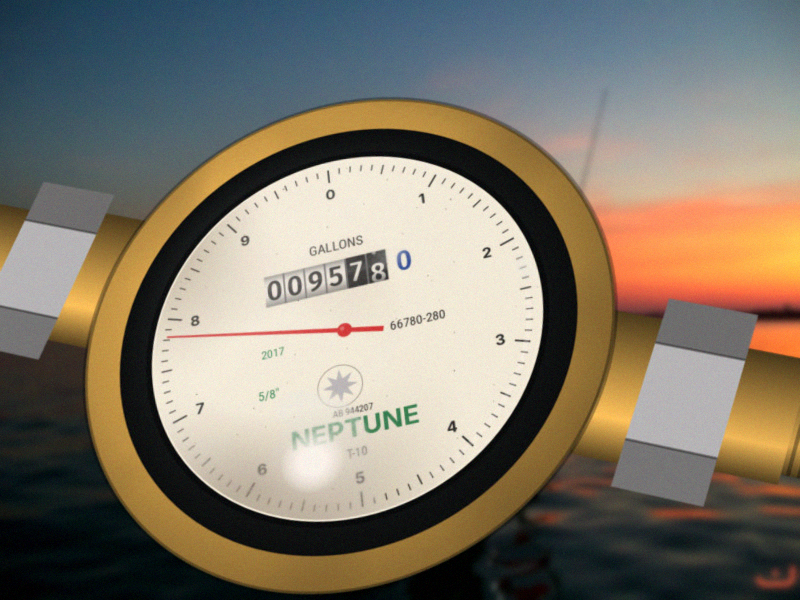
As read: 95777.8gal
